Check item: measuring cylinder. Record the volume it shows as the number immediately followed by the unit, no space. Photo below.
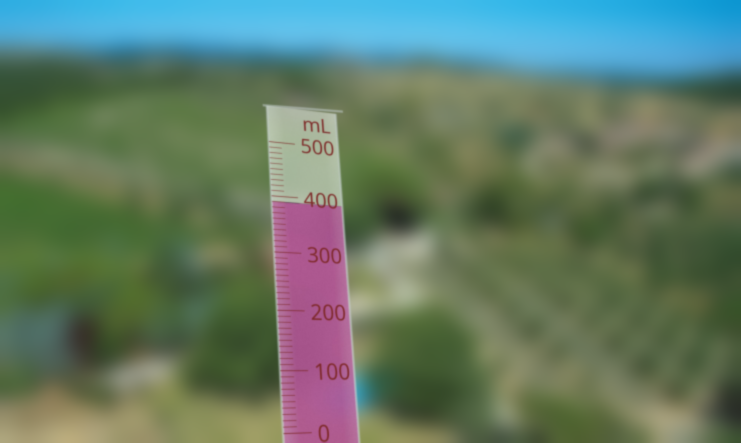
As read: 390mL
